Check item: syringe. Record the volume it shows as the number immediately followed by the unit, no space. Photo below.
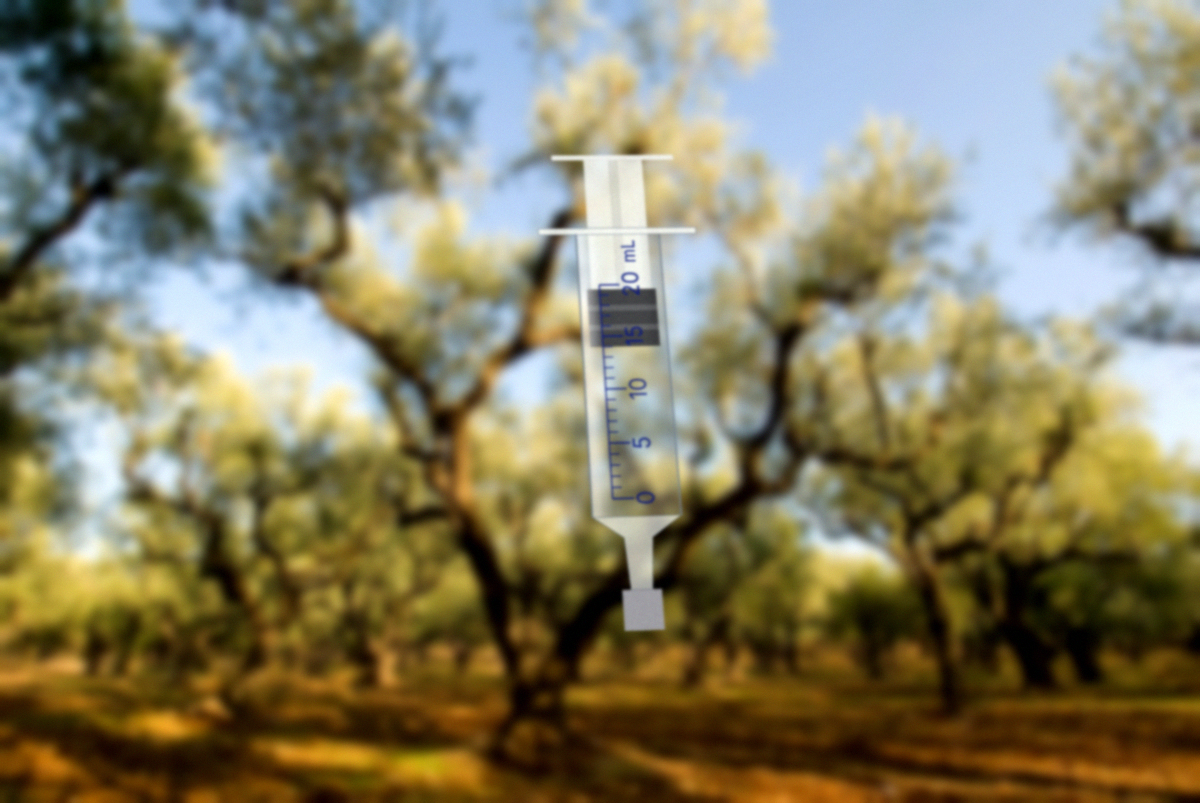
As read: 14mL
